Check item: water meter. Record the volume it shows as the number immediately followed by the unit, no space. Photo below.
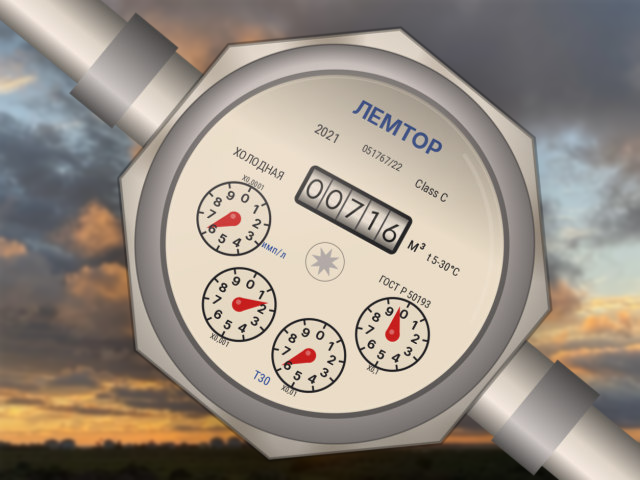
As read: 715.9616m³
